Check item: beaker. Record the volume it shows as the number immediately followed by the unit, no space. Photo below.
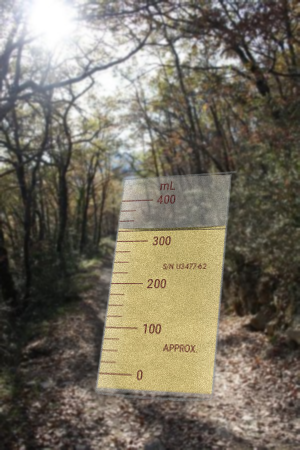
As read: 325mL
